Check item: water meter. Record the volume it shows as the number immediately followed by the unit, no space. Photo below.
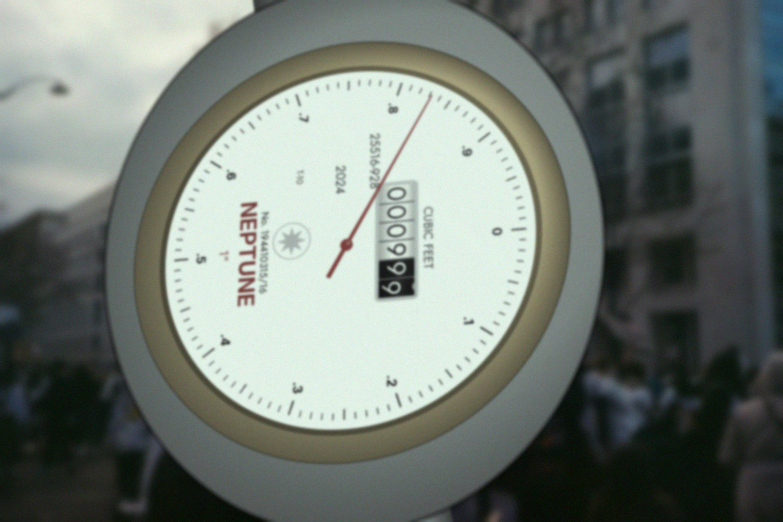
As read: 998.83ft³
